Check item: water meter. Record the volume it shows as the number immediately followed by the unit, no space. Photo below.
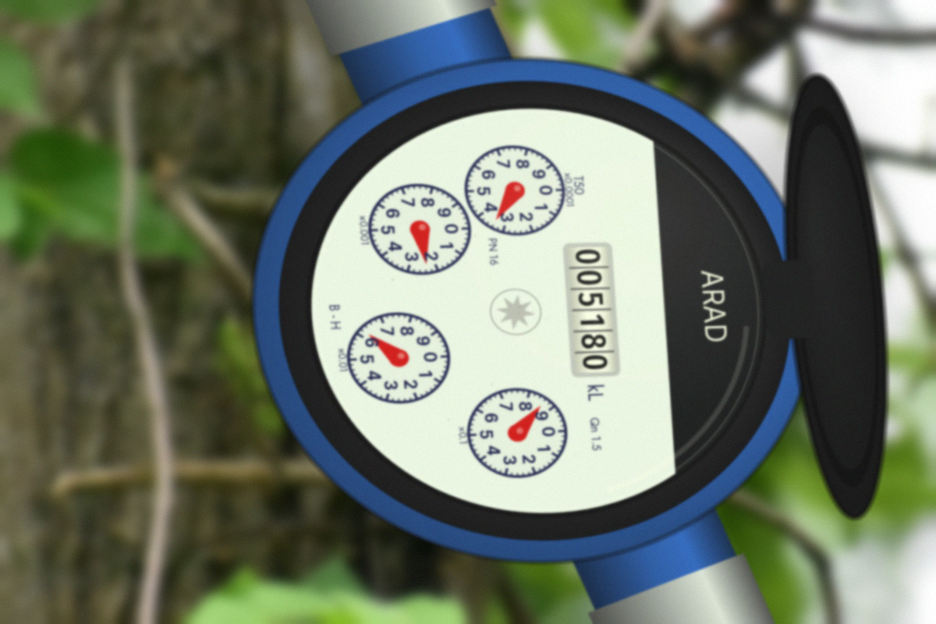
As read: 5180.8623kL
